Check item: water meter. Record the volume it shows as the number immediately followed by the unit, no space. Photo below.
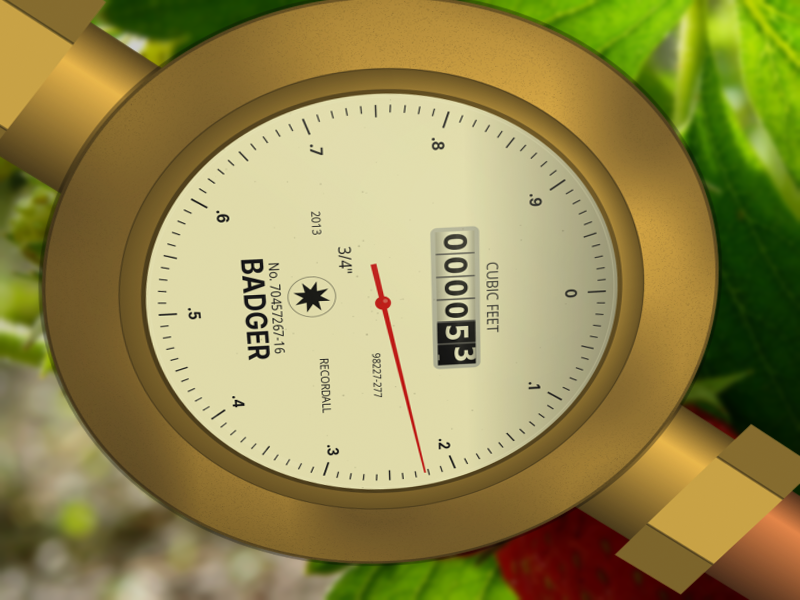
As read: 53.22ft³
